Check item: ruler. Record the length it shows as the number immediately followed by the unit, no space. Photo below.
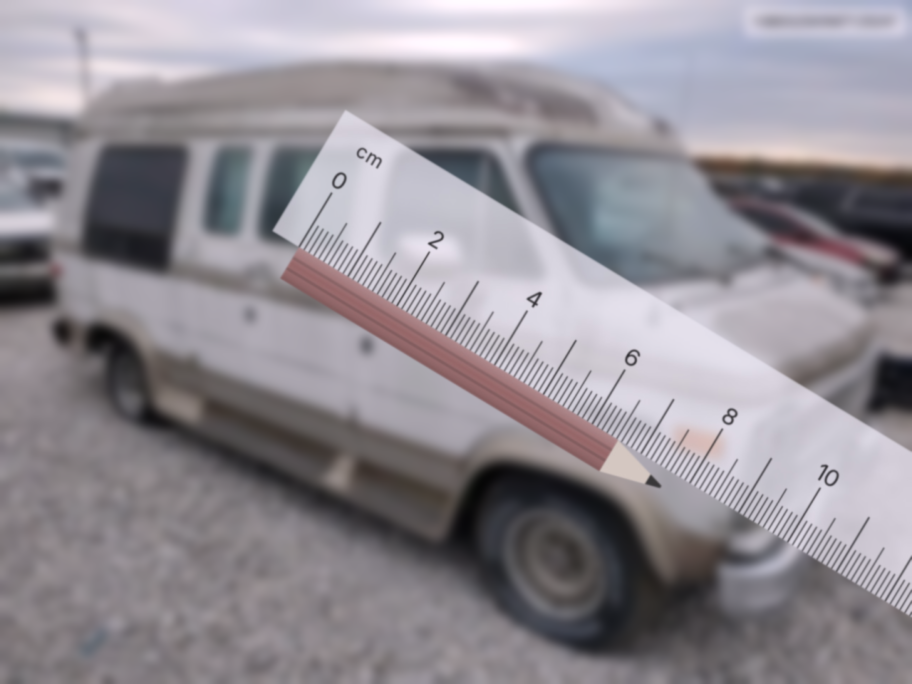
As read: 7.6cm
